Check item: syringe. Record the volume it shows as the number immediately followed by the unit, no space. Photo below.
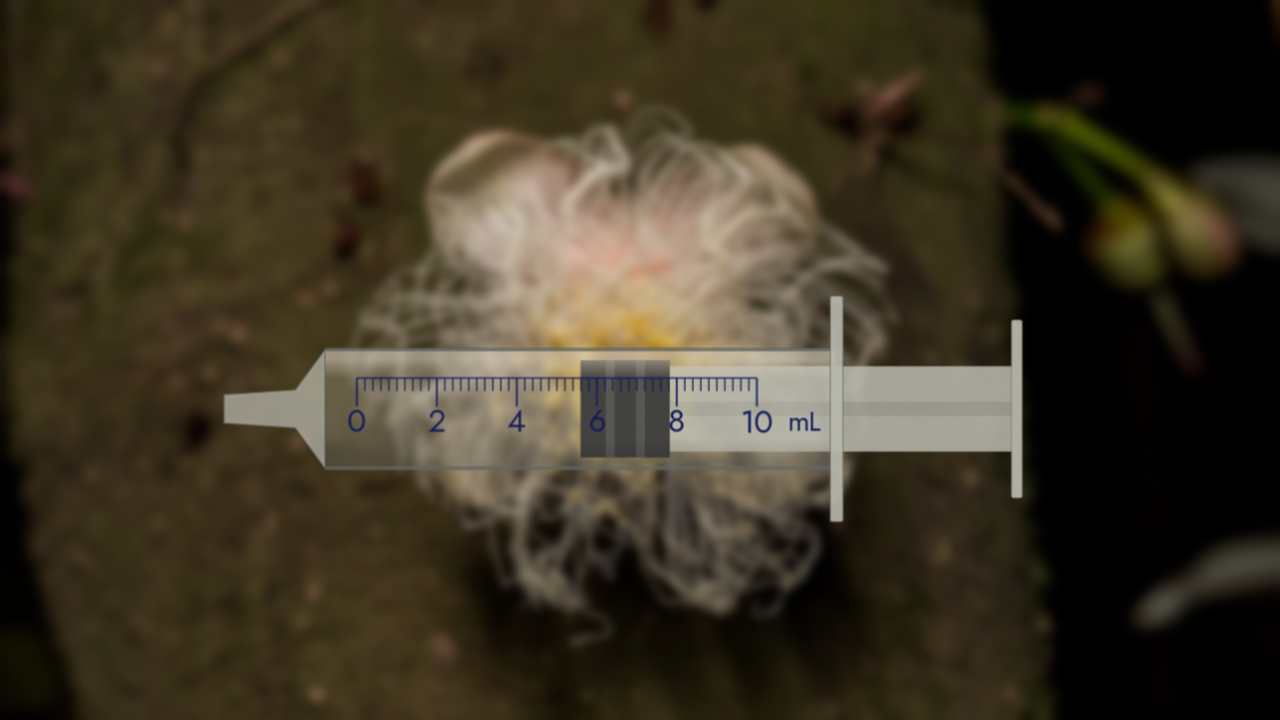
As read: 5.6mL
